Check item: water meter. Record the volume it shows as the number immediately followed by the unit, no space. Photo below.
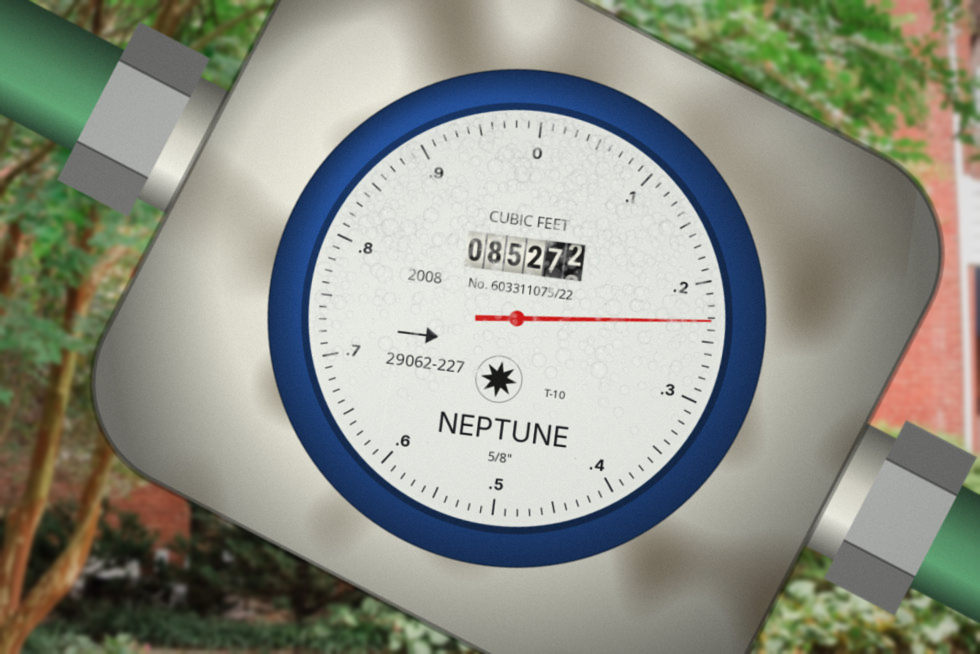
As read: 85272.23ft³
